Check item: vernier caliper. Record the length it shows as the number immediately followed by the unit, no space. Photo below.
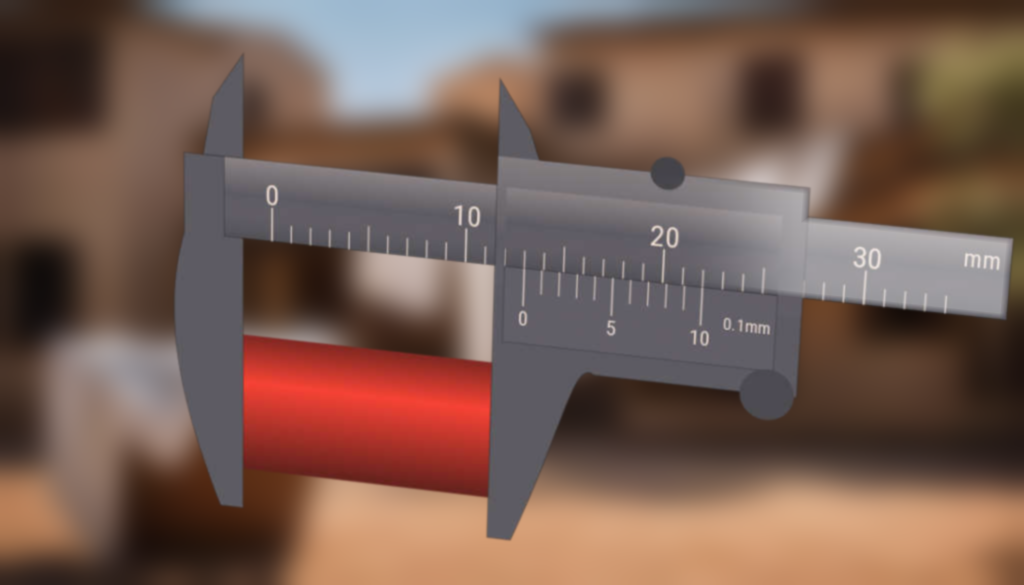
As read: 13.0mm
